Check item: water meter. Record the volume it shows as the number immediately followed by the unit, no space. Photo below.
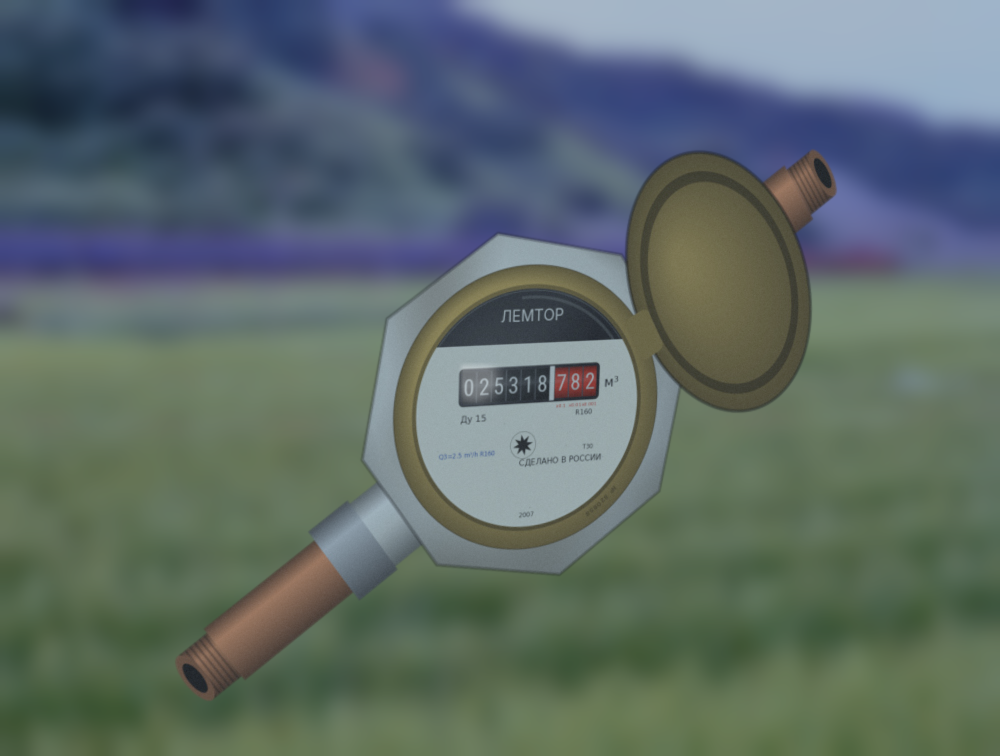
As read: 25318.782m³
